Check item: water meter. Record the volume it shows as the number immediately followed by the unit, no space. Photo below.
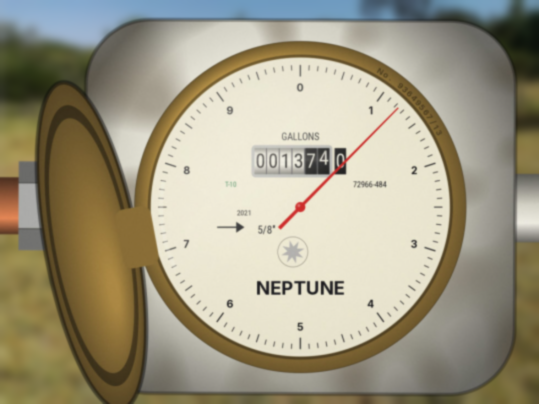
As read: 13741.2gal
